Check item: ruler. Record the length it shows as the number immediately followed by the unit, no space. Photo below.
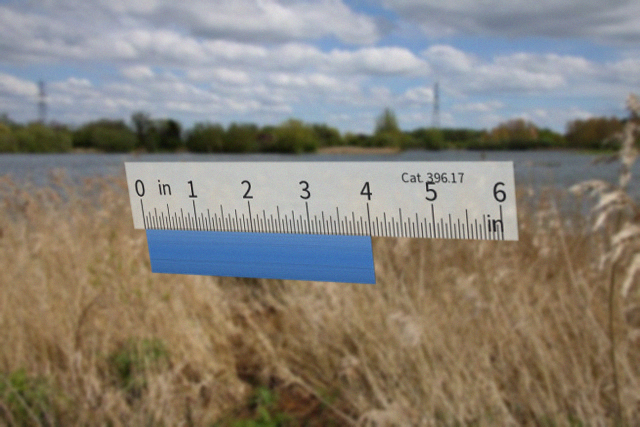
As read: 4in
